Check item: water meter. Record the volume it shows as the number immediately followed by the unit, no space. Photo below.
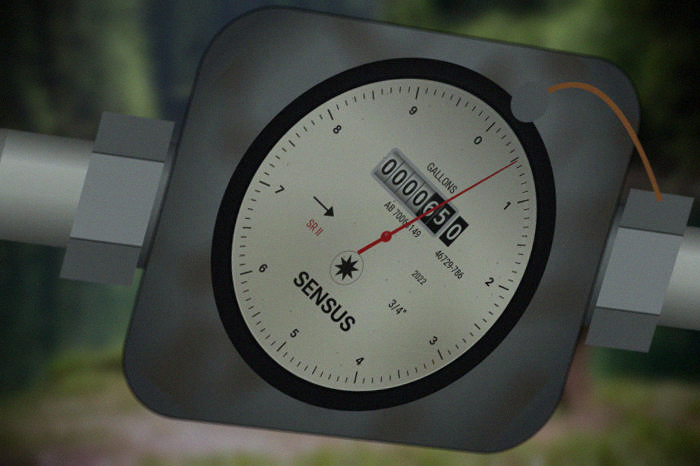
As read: 650.5gal
